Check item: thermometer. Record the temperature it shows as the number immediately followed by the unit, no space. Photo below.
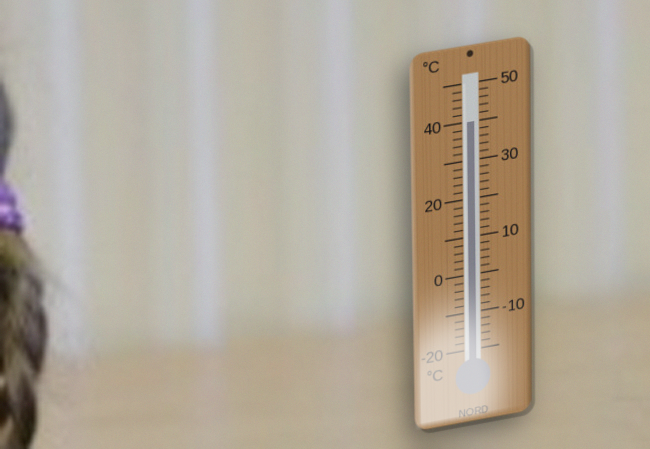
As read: 40°C
